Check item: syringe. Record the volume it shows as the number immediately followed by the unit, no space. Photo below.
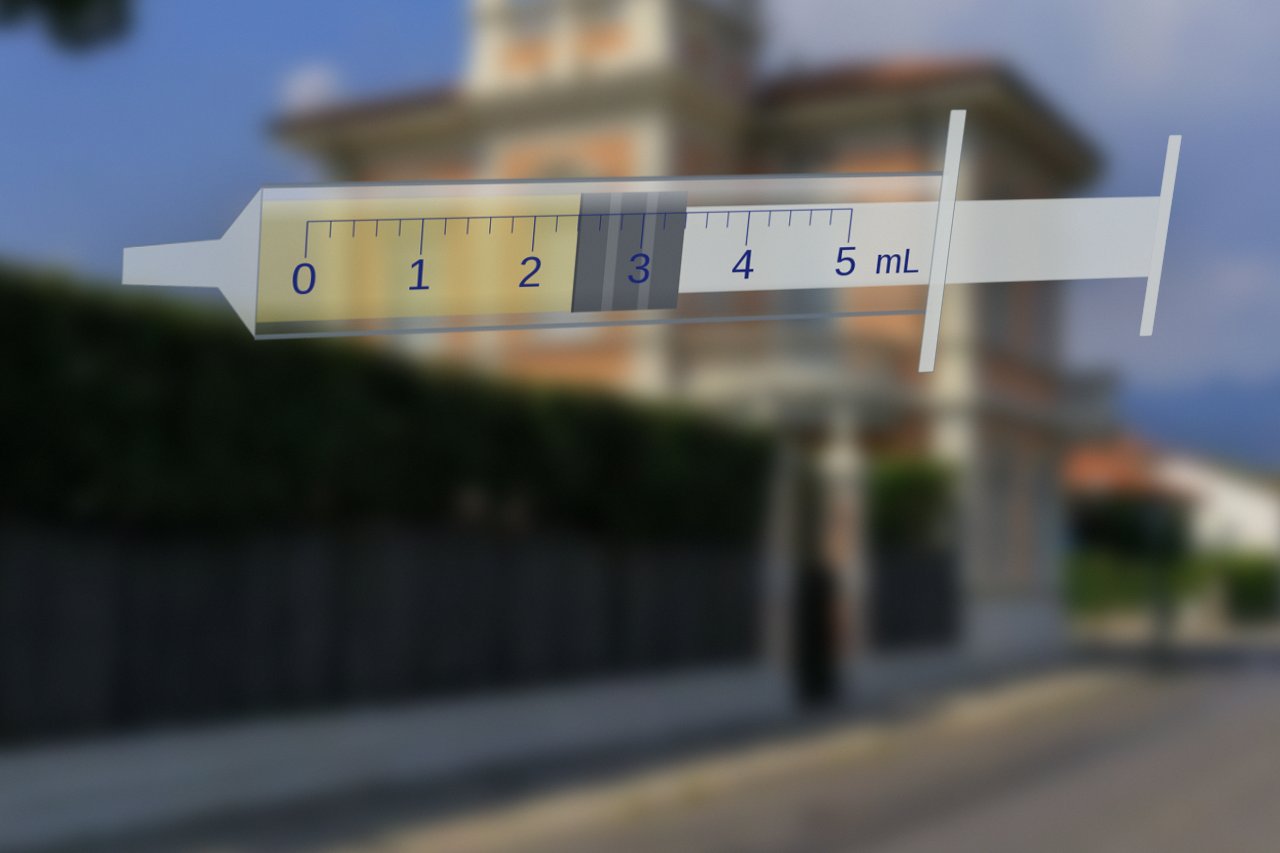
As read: 2.4mL
